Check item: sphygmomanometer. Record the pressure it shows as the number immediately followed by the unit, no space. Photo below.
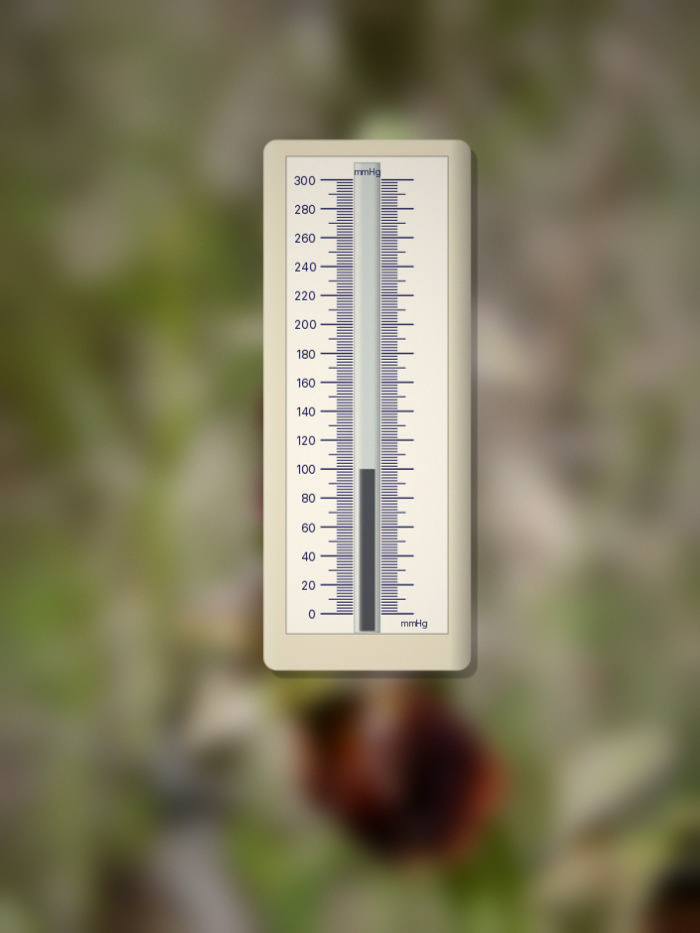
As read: 100mmHg
